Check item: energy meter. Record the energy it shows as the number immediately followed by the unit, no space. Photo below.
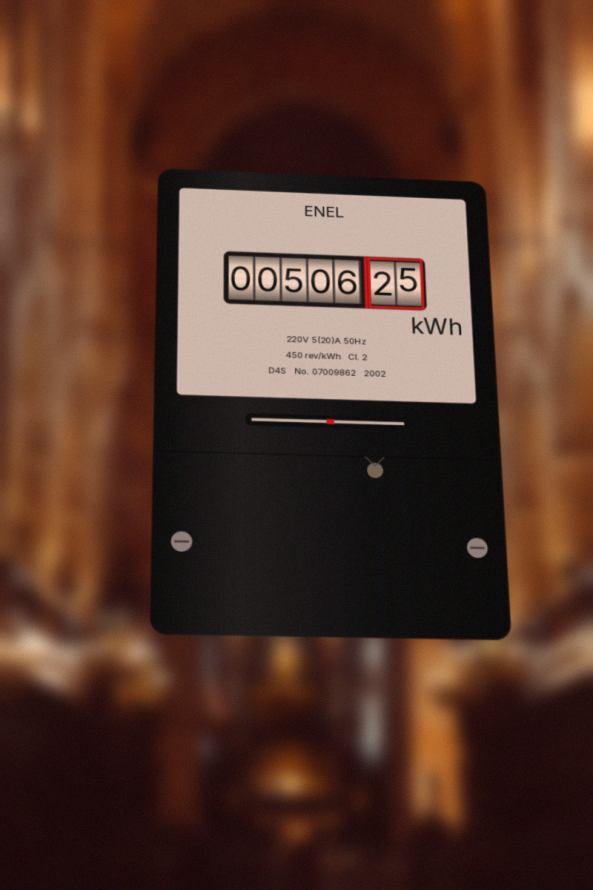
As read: 506.25kWh
